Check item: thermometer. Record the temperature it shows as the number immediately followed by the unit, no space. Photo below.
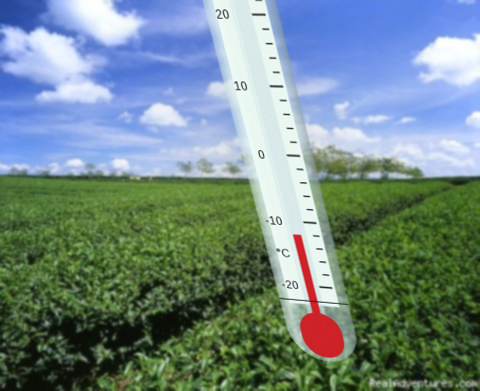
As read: -12°C
